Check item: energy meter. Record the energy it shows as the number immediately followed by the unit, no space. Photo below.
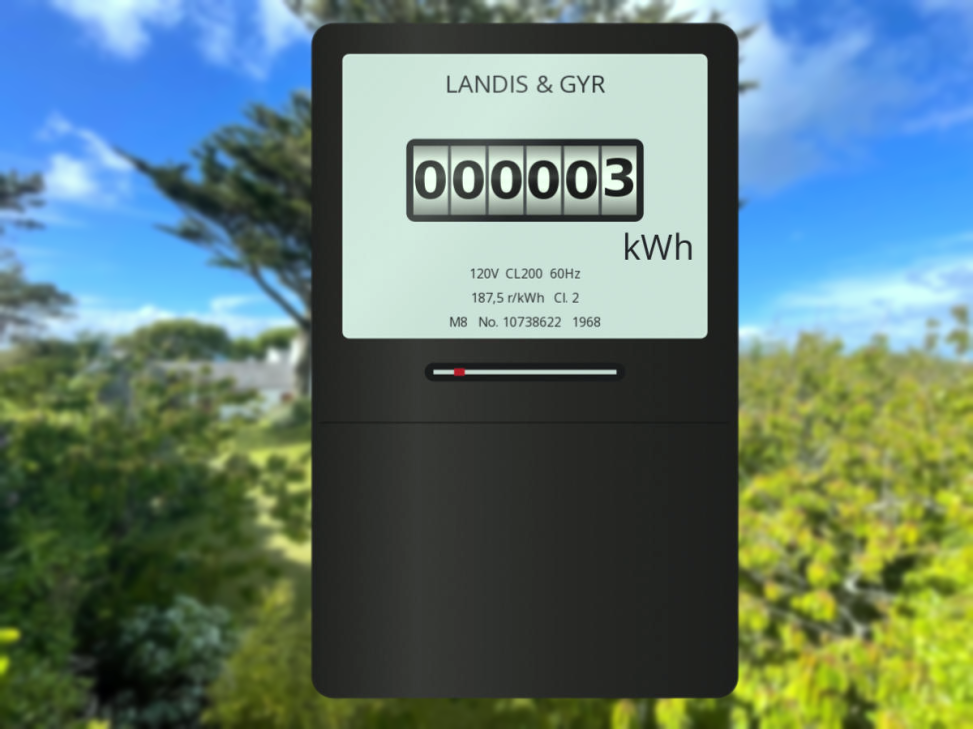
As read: 3kWh
